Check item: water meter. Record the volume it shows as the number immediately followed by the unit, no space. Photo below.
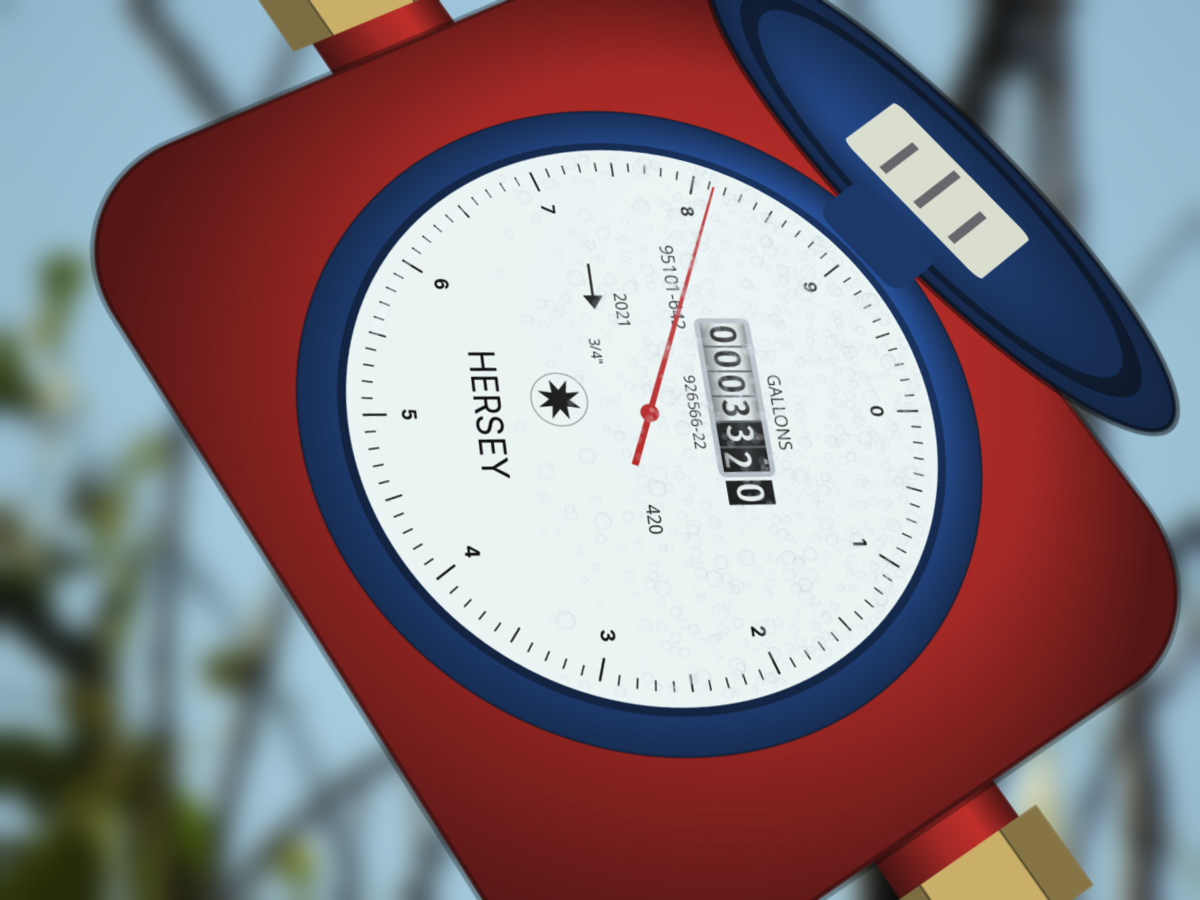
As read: 3318.1gal
